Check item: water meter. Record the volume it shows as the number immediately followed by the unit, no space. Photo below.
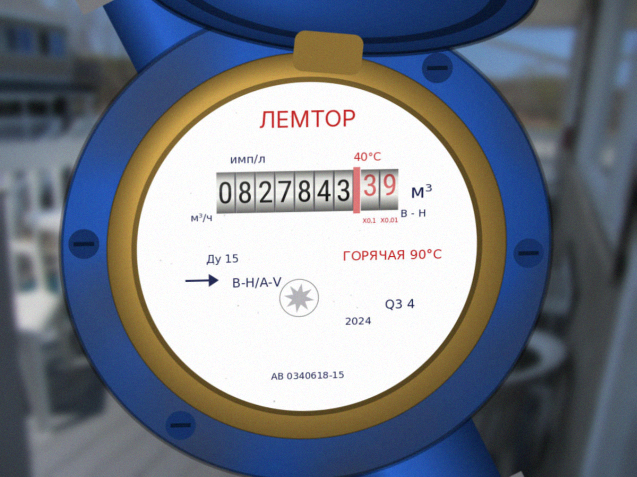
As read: 827843.39m³
